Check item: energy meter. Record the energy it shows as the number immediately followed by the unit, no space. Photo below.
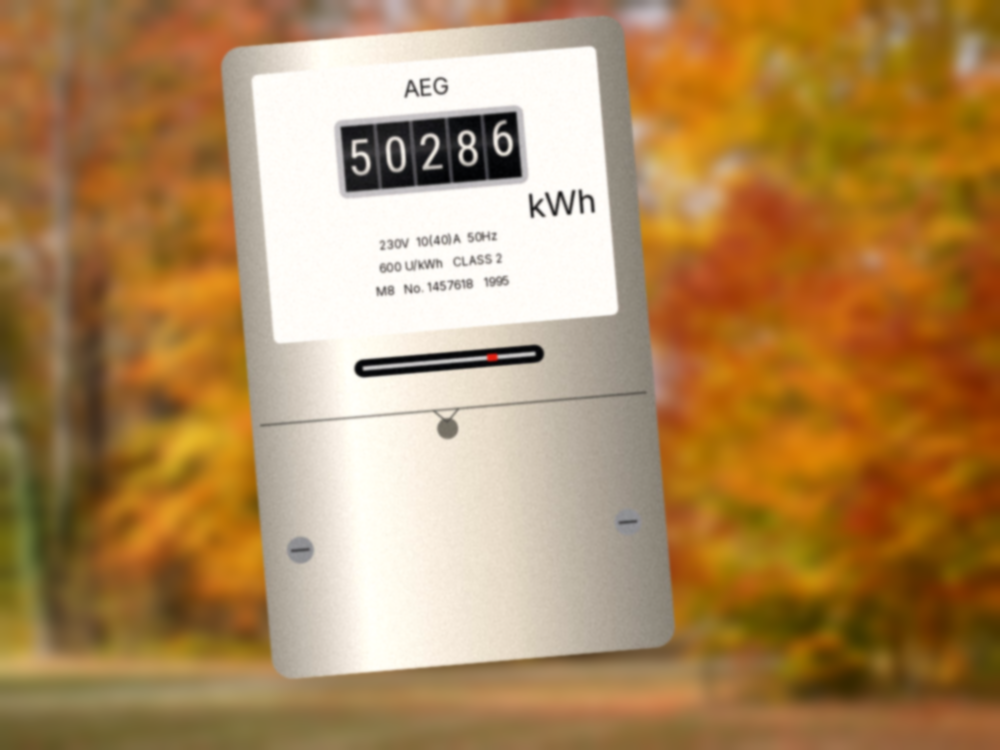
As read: 50286kWh
